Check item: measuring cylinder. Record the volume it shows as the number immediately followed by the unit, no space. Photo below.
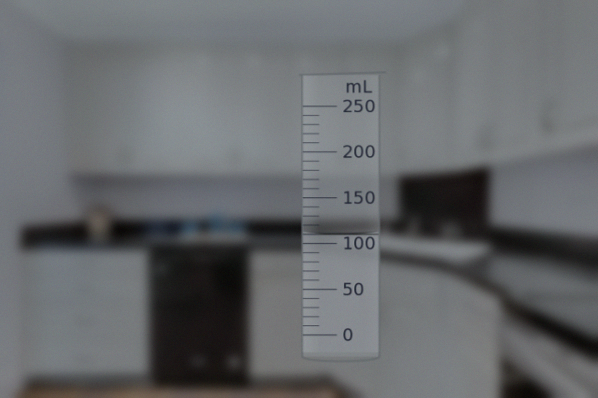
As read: 110mL
